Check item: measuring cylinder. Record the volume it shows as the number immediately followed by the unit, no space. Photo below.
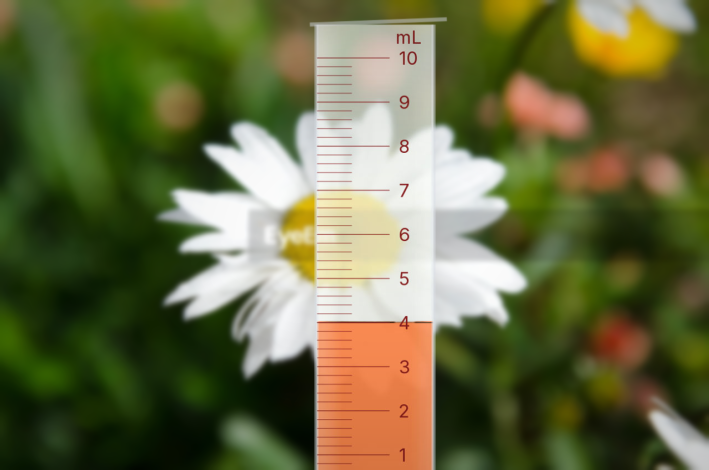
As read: 4mL
